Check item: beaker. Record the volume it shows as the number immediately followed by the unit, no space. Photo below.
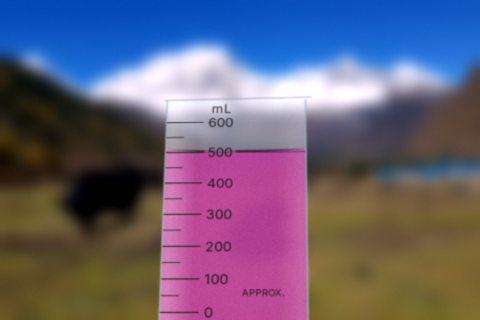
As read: 500mL
